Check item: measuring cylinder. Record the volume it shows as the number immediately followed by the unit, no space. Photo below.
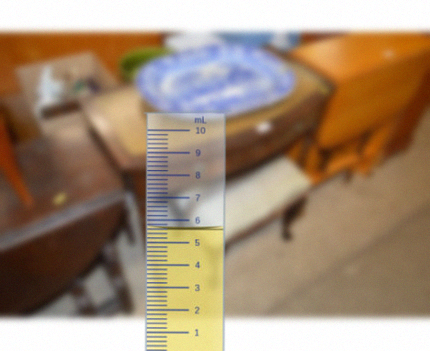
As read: 5.6mL
